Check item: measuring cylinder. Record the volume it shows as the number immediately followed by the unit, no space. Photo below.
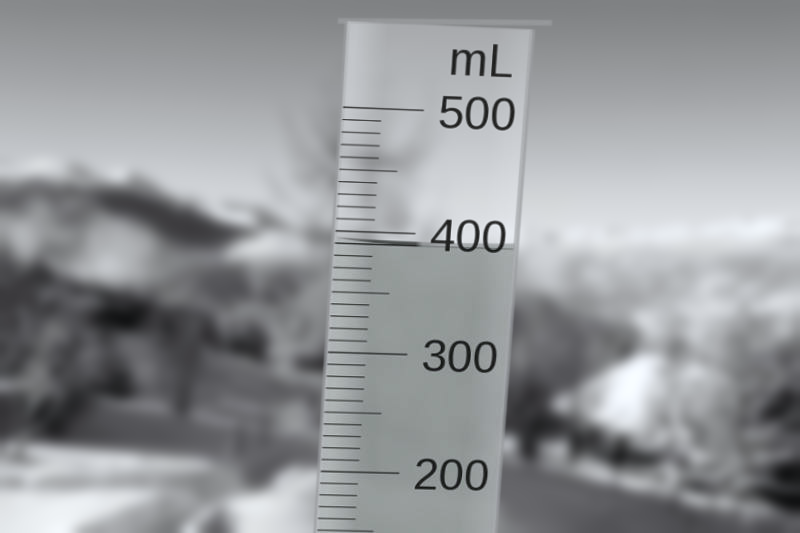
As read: 390mL
